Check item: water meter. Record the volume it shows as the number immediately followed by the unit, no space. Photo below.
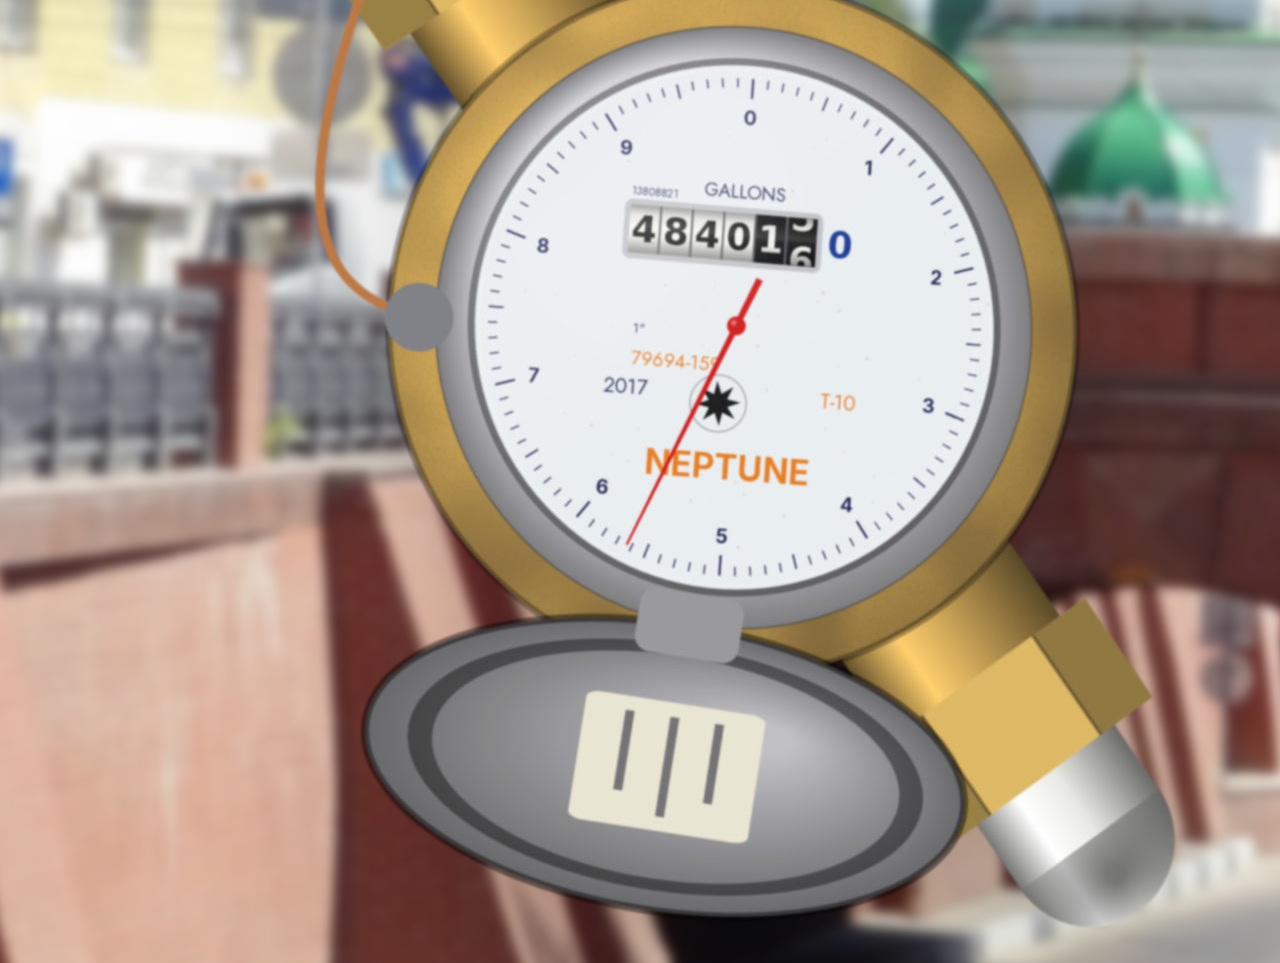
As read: 4840155.6gal
